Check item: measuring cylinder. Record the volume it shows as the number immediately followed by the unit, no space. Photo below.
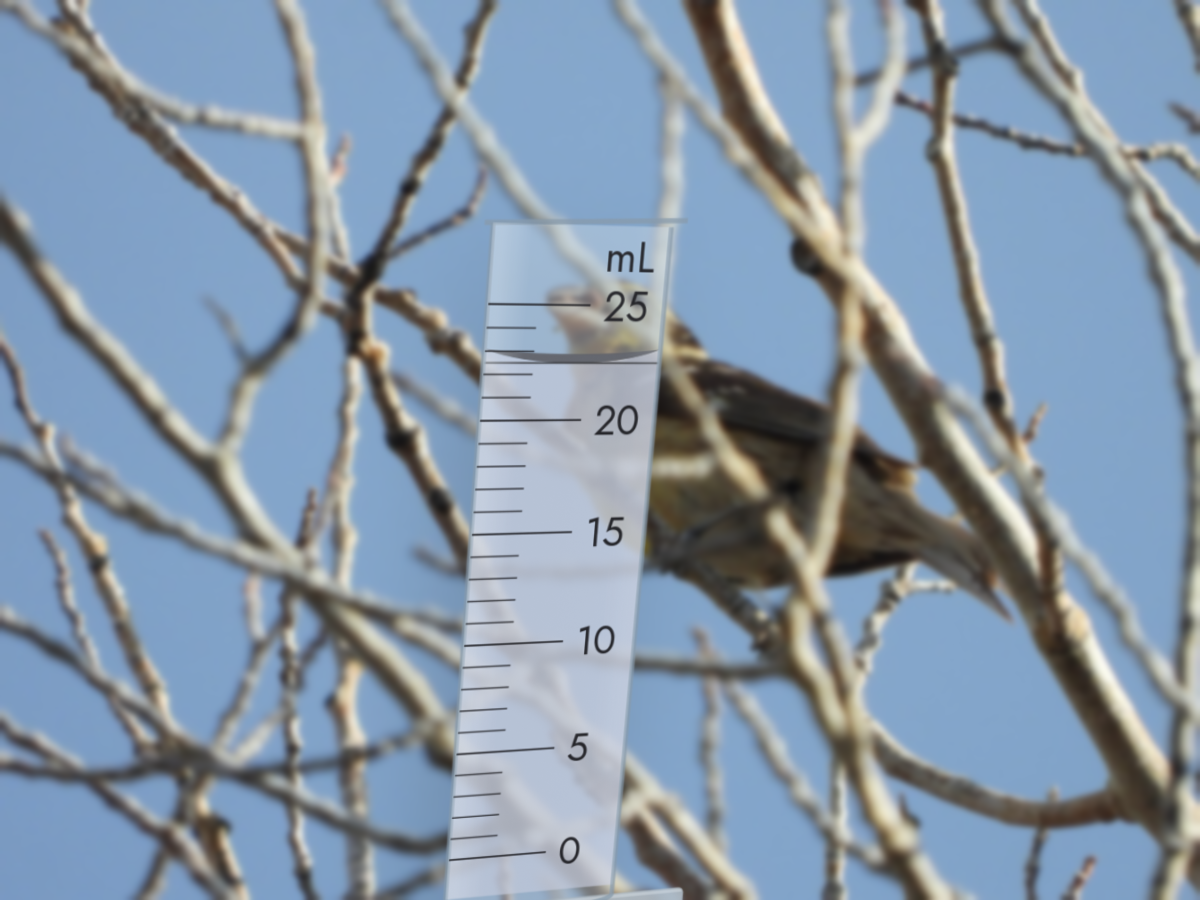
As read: 22.5mL
